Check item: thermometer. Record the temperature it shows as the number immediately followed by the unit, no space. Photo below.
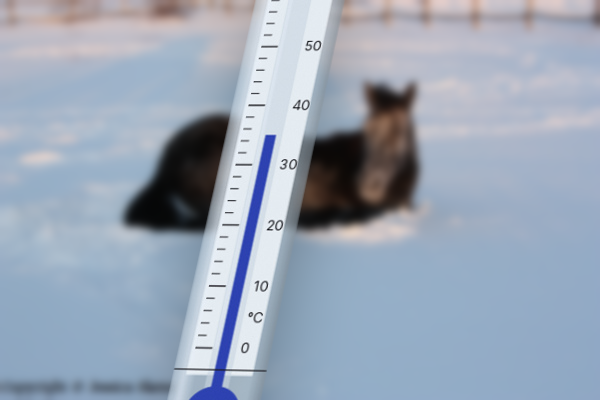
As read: 35°C
